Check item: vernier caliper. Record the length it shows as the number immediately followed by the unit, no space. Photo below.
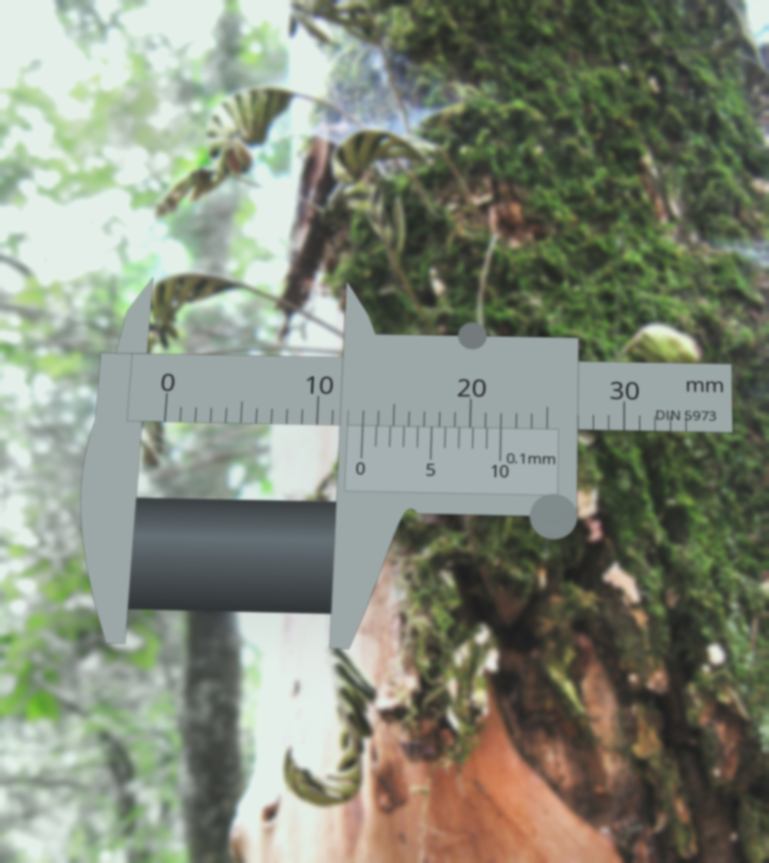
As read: 13.0mm
